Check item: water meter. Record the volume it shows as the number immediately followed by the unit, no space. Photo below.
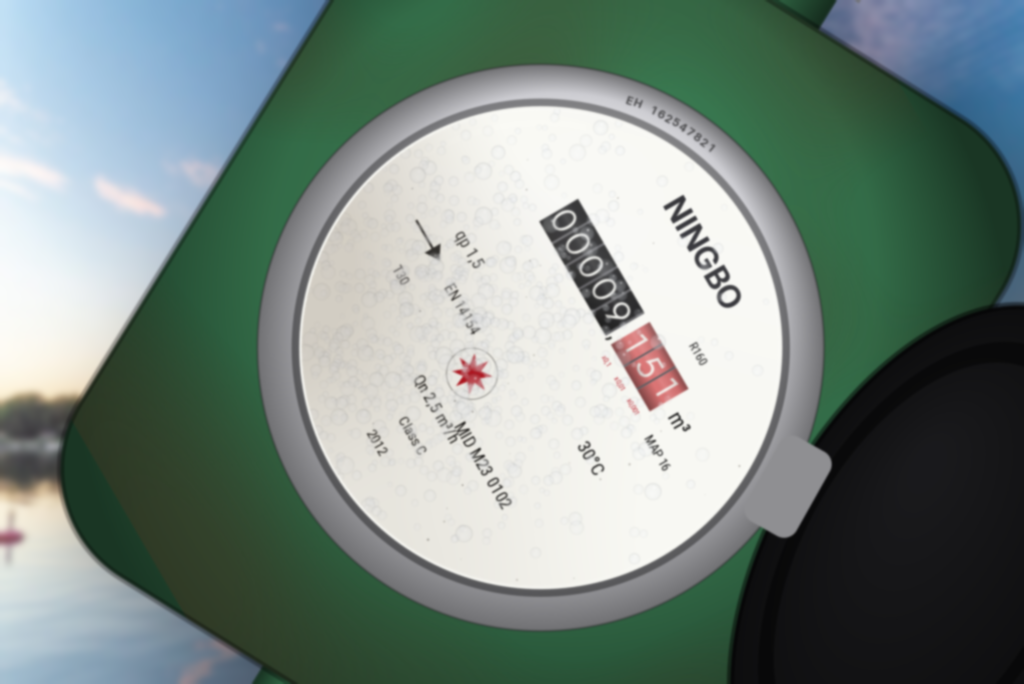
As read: 9.151m³
